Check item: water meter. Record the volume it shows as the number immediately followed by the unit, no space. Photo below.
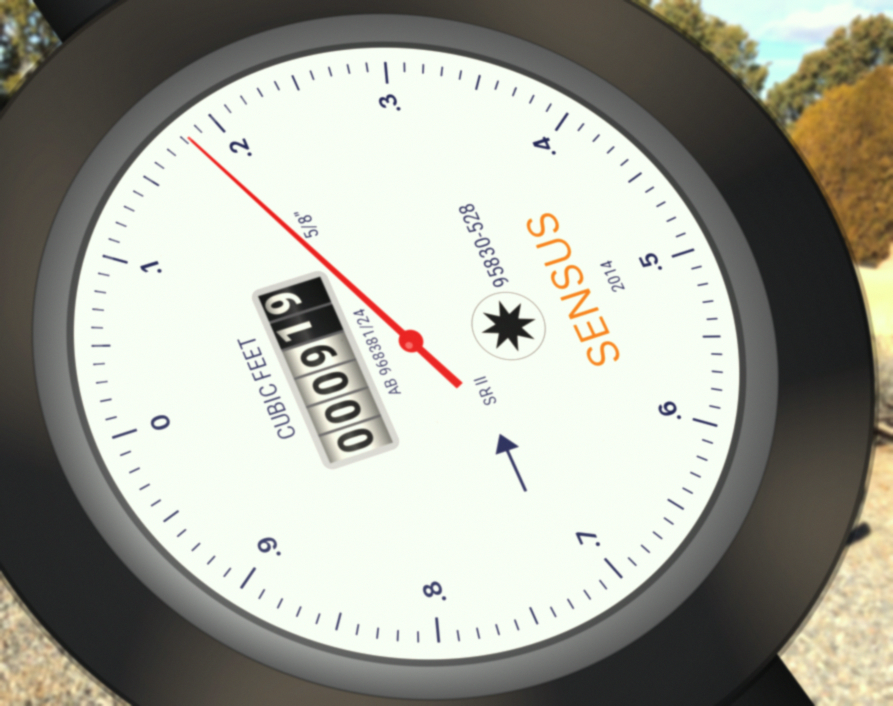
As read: 919.18ft³
